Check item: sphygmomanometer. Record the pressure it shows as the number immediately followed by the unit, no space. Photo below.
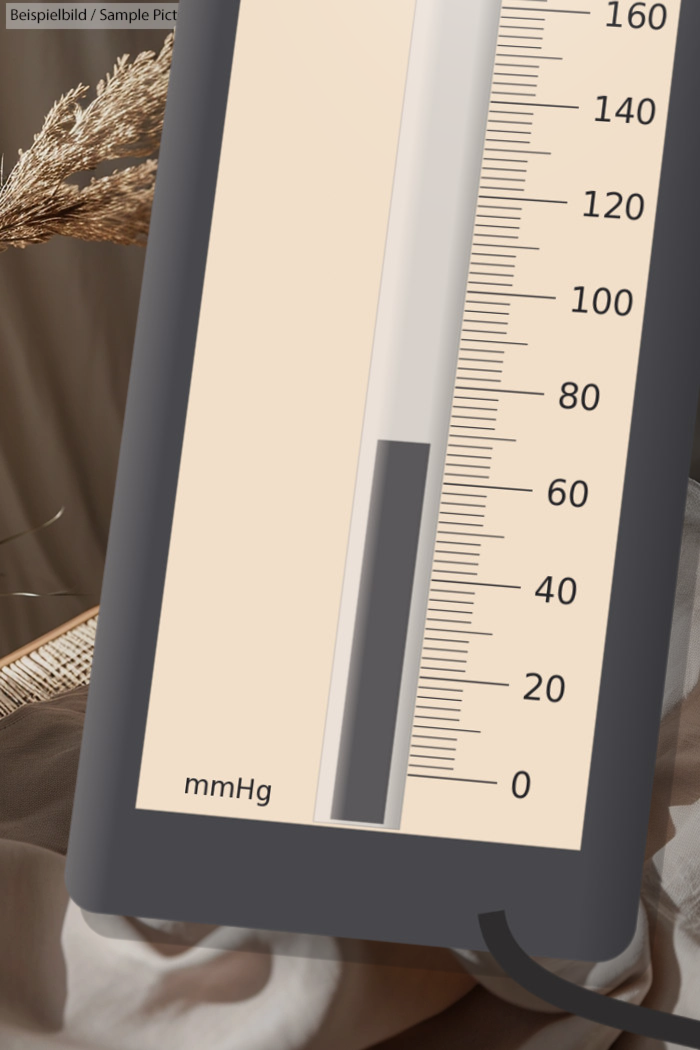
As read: 68mmHg
